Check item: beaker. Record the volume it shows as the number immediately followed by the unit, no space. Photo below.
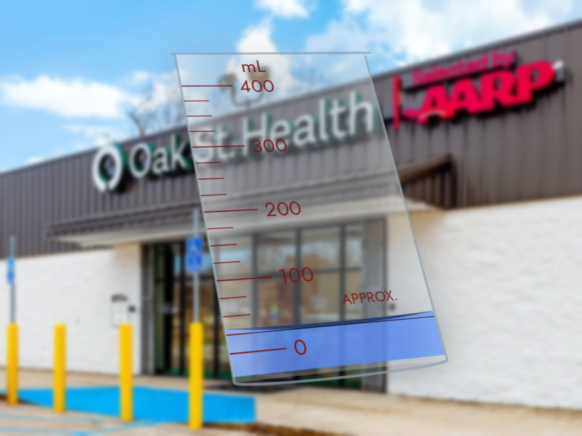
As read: 25mL
